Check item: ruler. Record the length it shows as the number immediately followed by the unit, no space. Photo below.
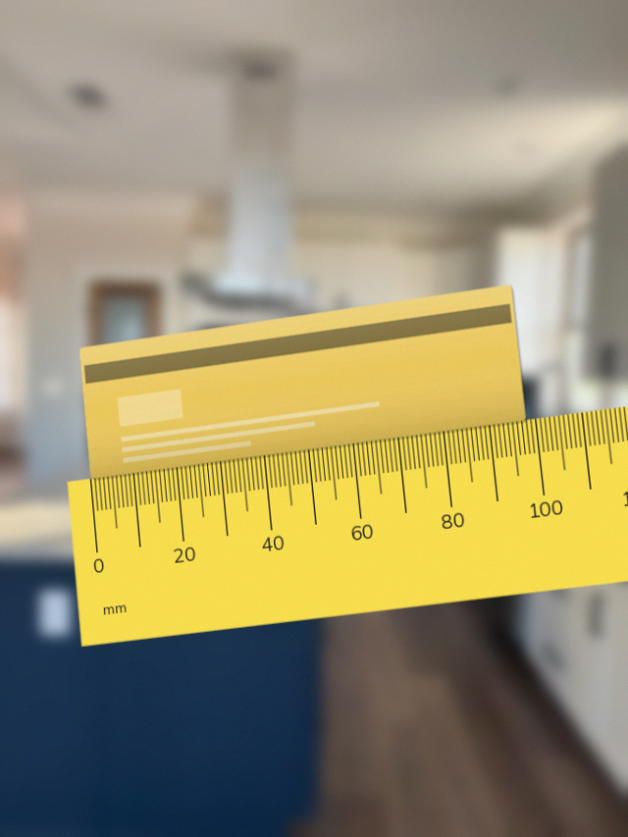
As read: 98mm
